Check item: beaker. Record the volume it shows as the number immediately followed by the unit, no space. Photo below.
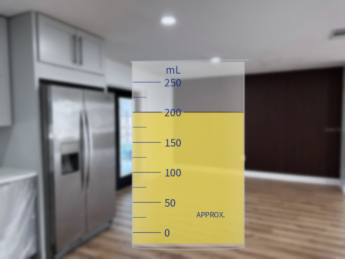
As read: 200mL
